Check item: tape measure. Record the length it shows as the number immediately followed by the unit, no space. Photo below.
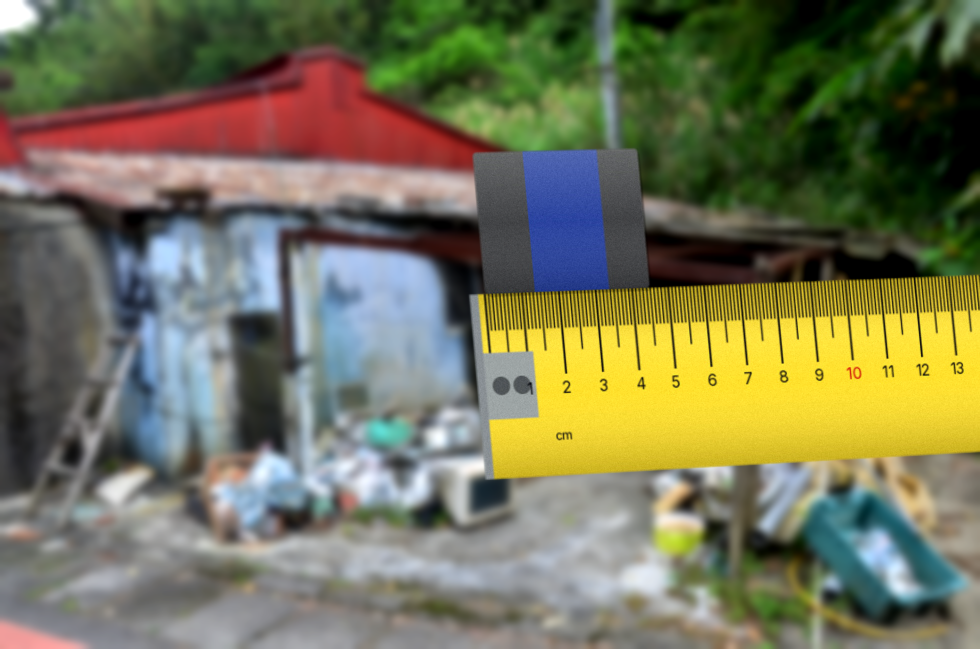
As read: 4.5cm
